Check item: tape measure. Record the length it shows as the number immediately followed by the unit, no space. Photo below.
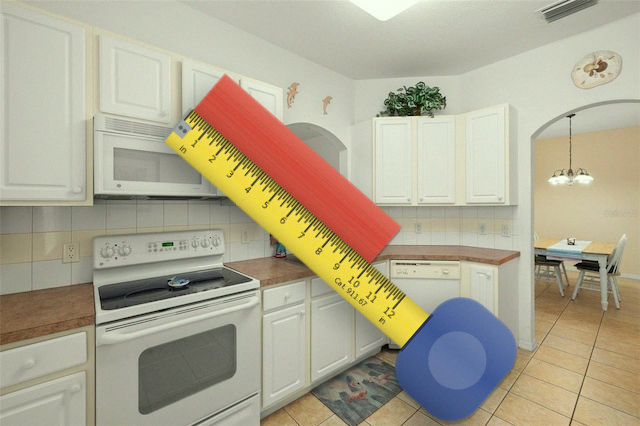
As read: 10in
